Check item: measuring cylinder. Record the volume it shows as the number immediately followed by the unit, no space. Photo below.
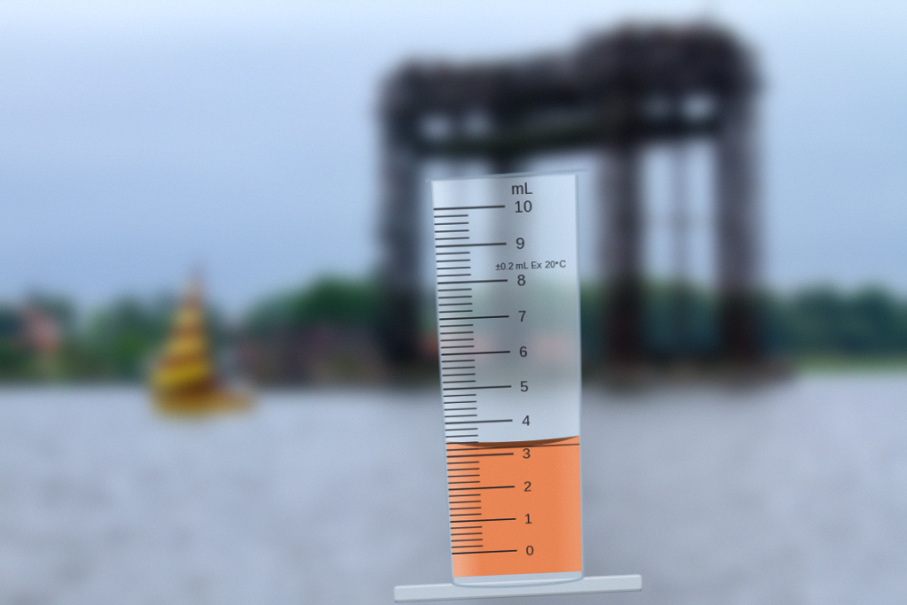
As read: 3.2mL
